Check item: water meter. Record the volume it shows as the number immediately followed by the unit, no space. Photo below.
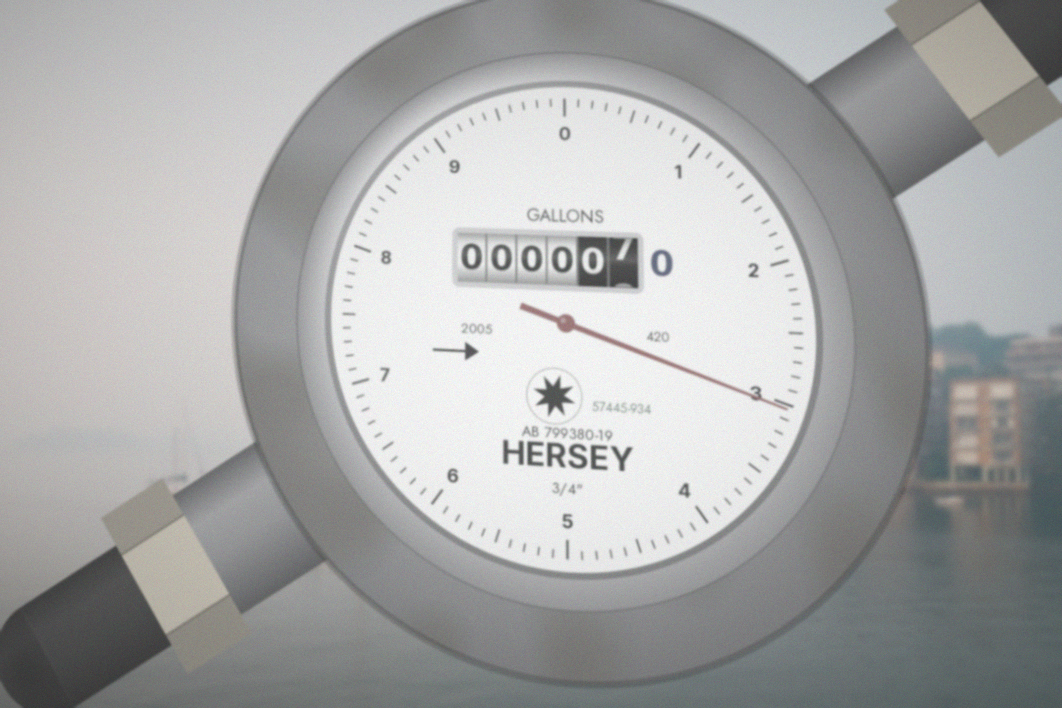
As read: 73.0gal
